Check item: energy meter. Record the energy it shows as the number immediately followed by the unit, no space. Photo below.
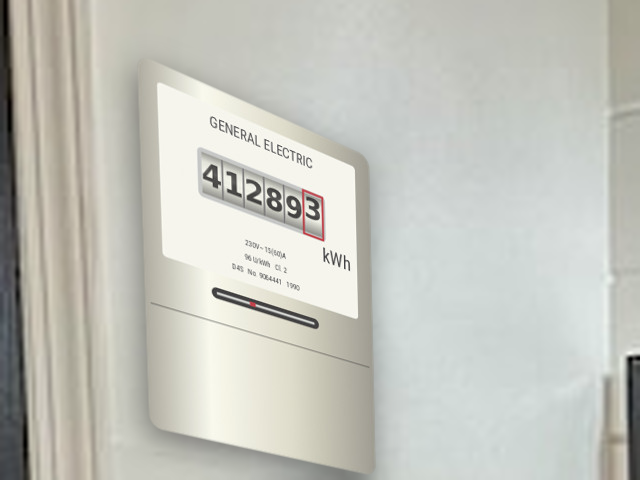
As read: 41289.3kWh
